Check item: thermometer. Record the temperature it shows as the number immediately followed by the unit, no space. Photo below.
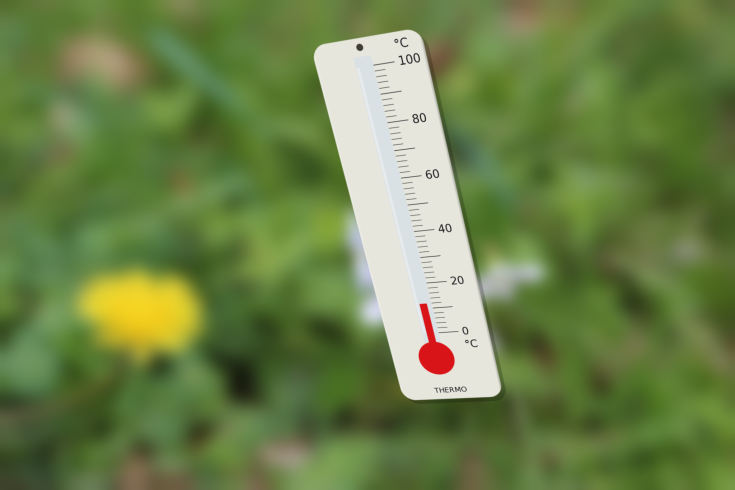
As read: 12°C
